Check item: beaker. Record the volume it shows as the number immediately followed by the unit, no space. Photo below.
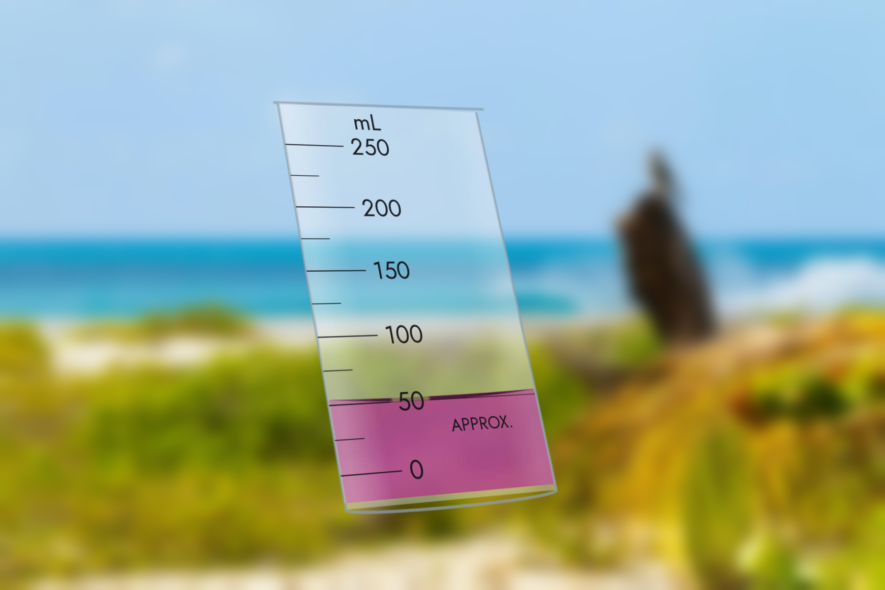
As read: 50mL
